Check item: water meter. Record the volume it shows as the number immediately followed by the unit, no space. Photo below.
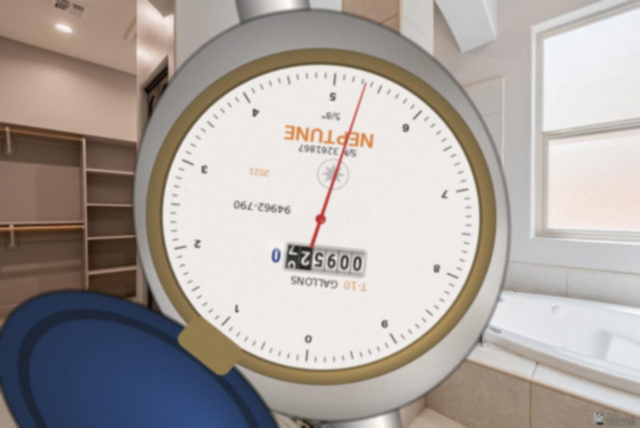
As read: 95265.3gal
